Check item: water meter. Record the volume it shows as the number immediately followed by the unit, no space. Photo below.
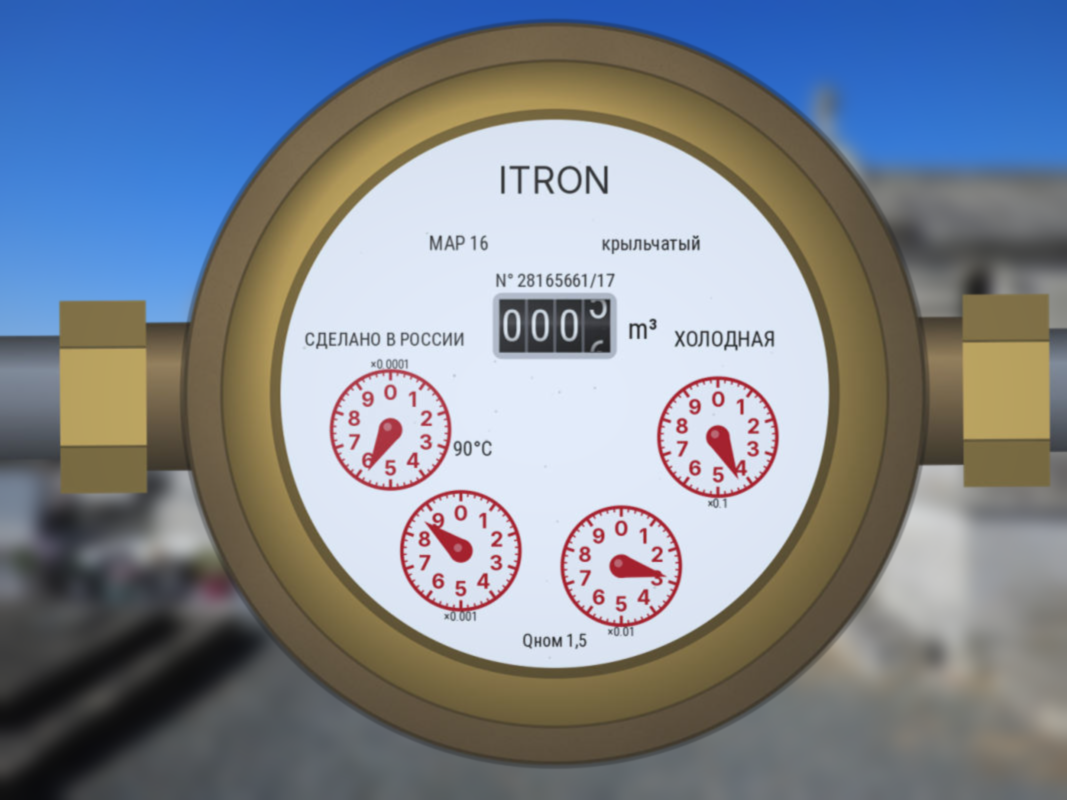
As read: 5.4285m³
